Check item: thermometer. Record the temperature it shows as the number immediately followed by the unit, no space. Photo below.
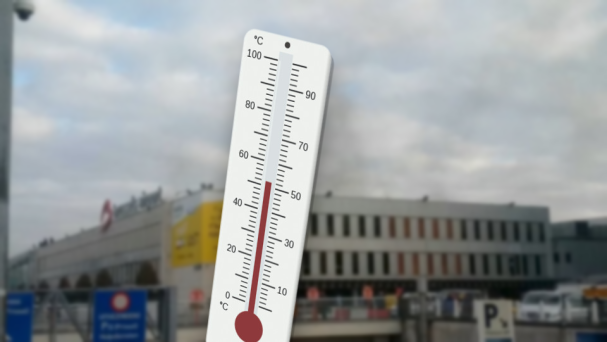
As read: 52°C
